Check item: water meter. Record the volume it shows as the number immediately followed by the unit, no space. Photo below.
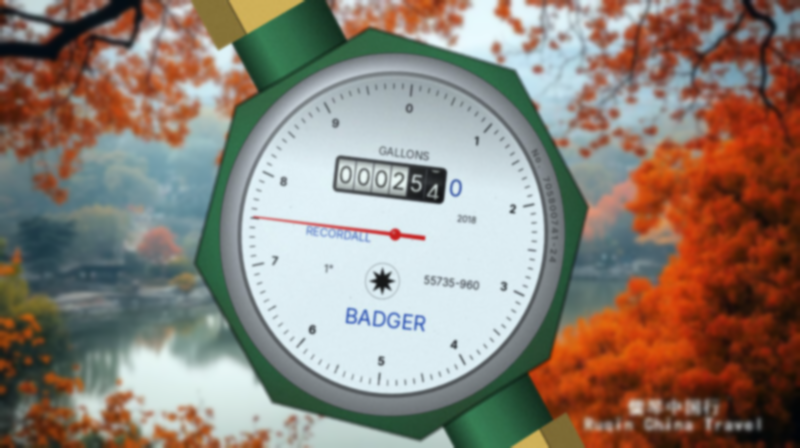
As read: 2537.5gal
